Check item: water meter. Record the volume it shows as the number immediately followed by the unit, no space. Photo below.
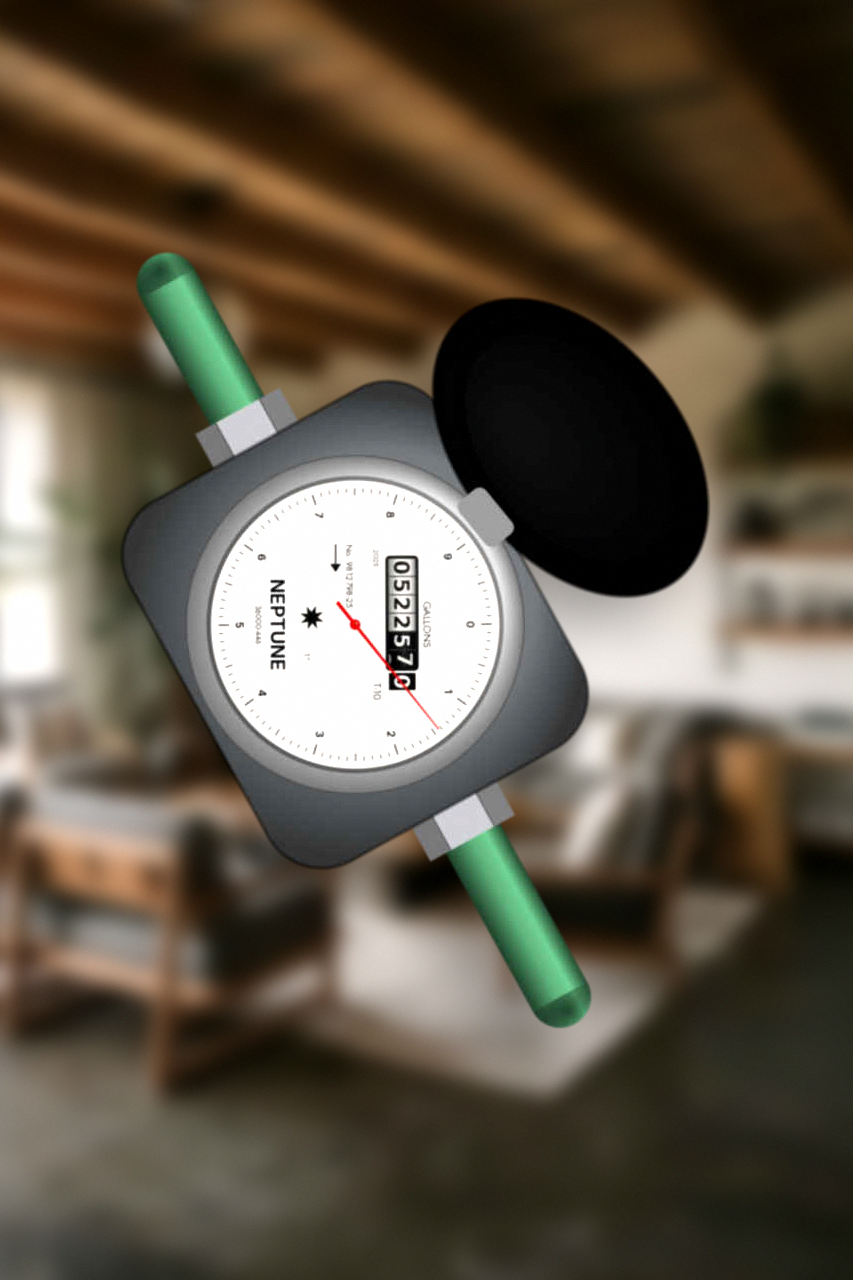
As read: 522571.4gal
